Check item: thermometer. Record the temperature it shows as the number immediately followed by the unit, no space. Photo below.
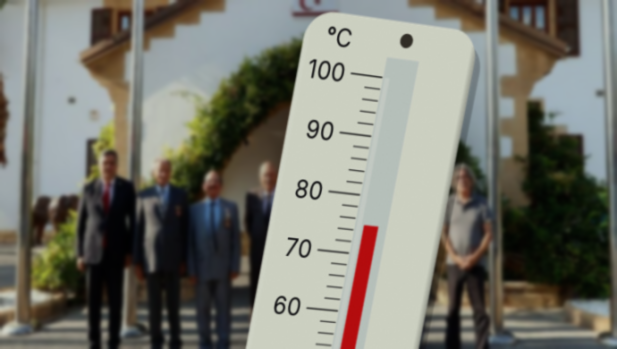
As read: 75°C
